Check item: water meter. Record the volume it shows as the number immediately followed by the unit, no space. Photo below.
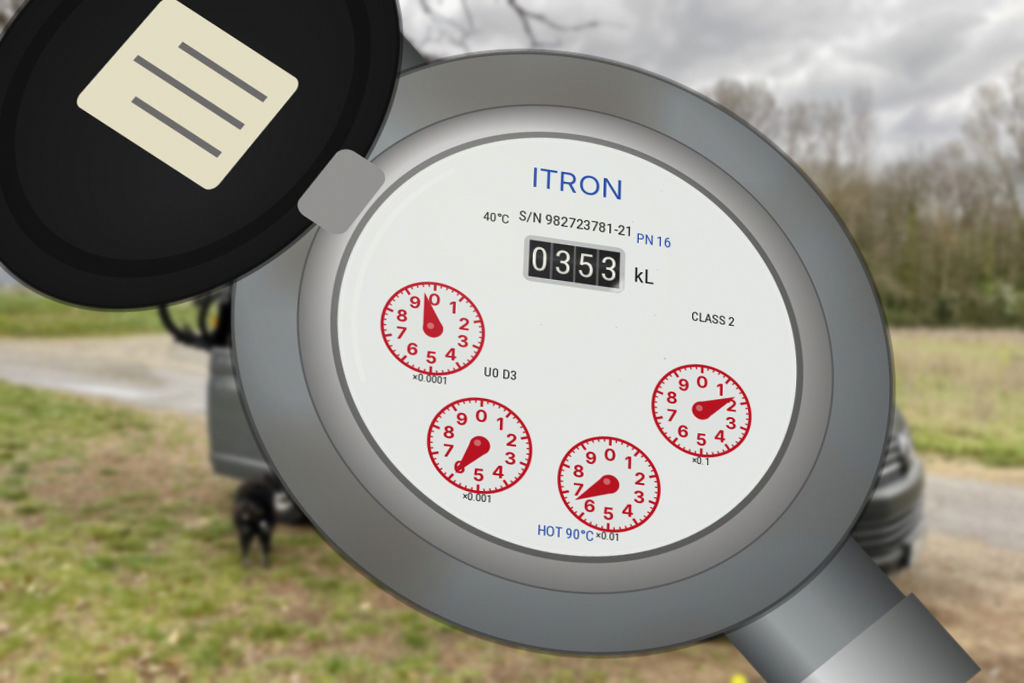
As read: 353.1659kL
